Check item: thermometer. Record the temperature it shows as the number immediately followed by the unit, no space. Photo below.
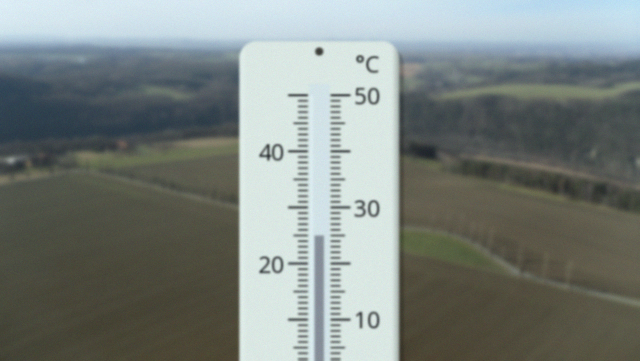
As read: 25°C
